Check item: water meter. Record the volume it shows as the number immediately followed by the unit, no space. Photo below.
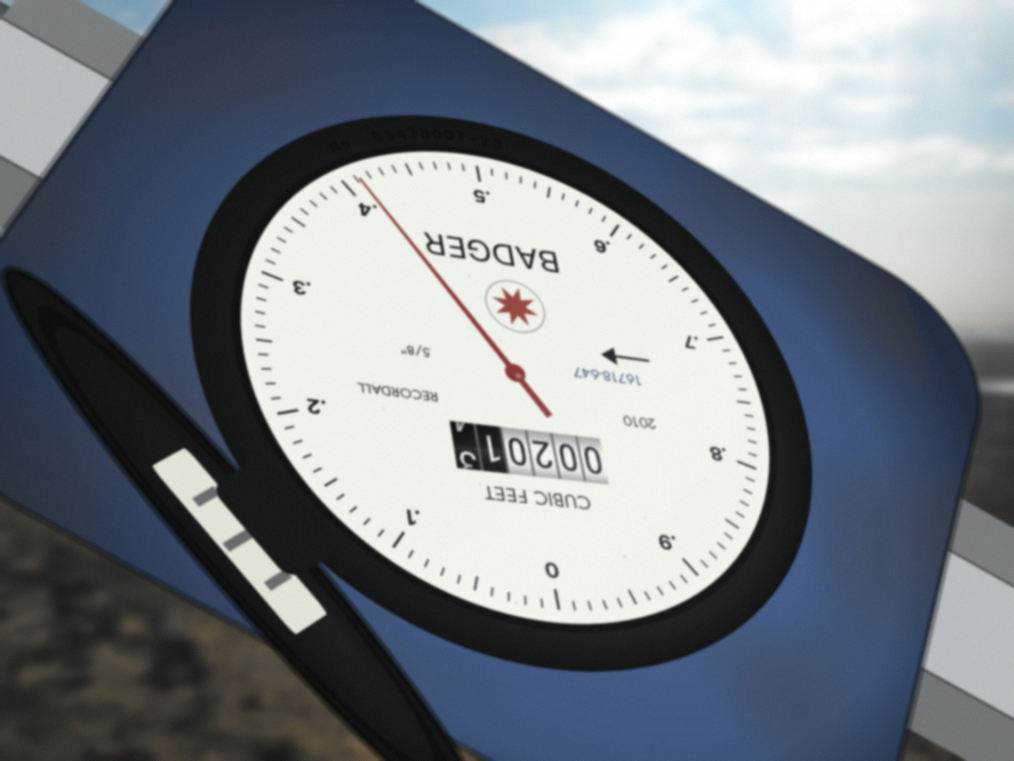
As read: 2013.41ft³
